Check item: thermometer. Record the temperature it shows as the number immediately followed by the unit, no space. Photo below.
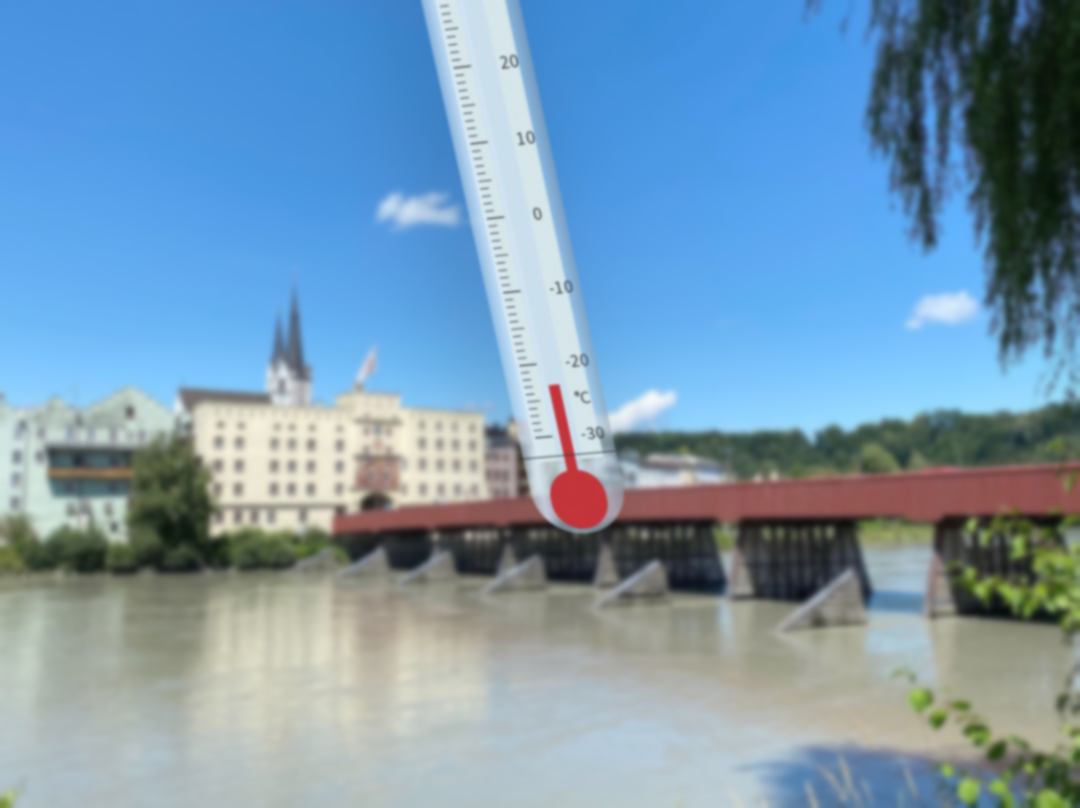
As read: -23°C
